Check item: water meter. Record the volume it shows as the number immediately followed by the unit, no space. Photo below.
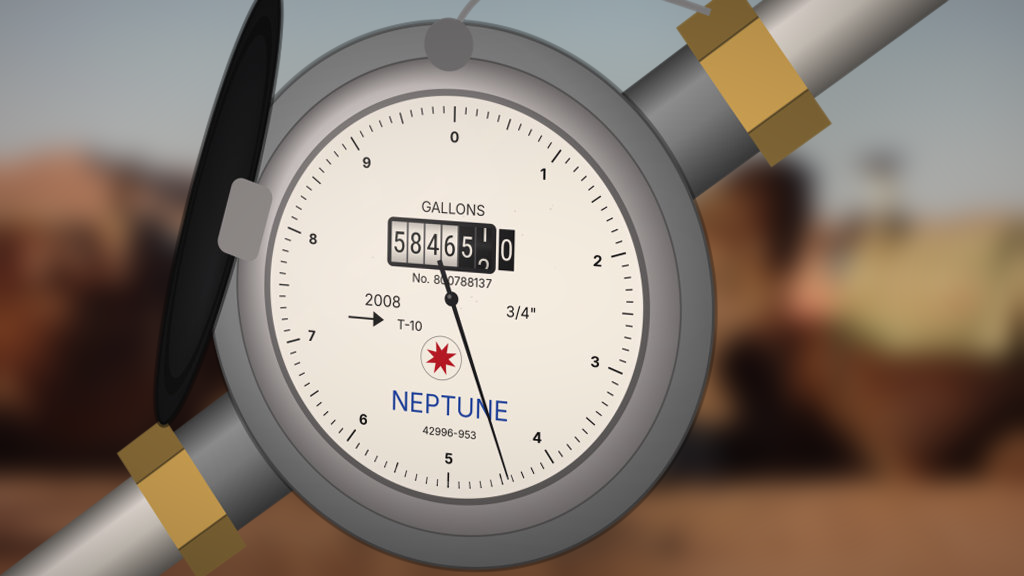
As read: 5846514.4gal
